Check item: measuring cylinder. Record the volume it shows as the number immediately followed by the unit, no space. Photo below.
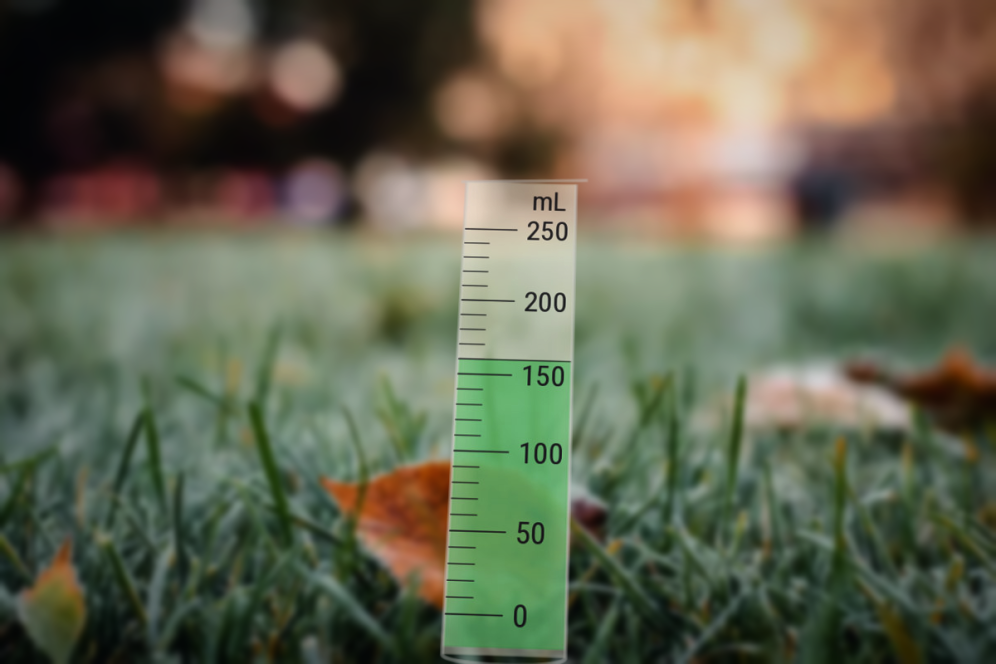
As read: 160mL
